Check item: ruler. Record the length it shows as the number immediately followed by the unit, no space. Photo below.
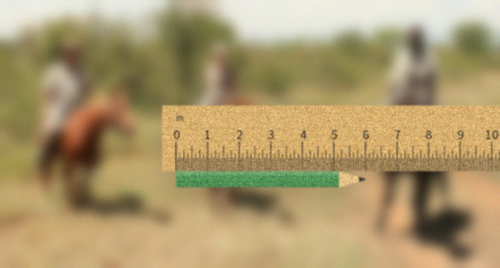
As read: 6in
